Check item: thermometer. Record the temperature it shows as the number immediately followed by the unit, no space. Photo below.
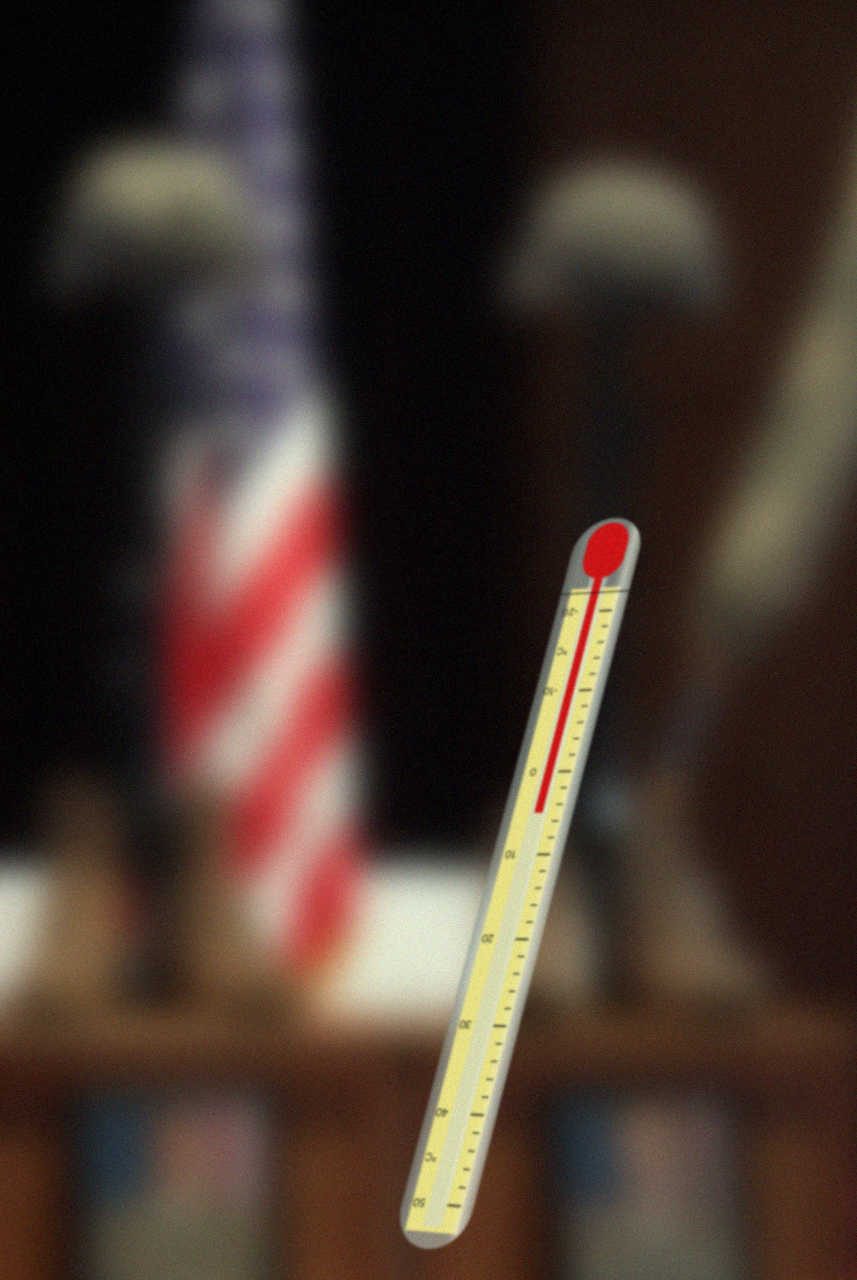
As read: 5°C
